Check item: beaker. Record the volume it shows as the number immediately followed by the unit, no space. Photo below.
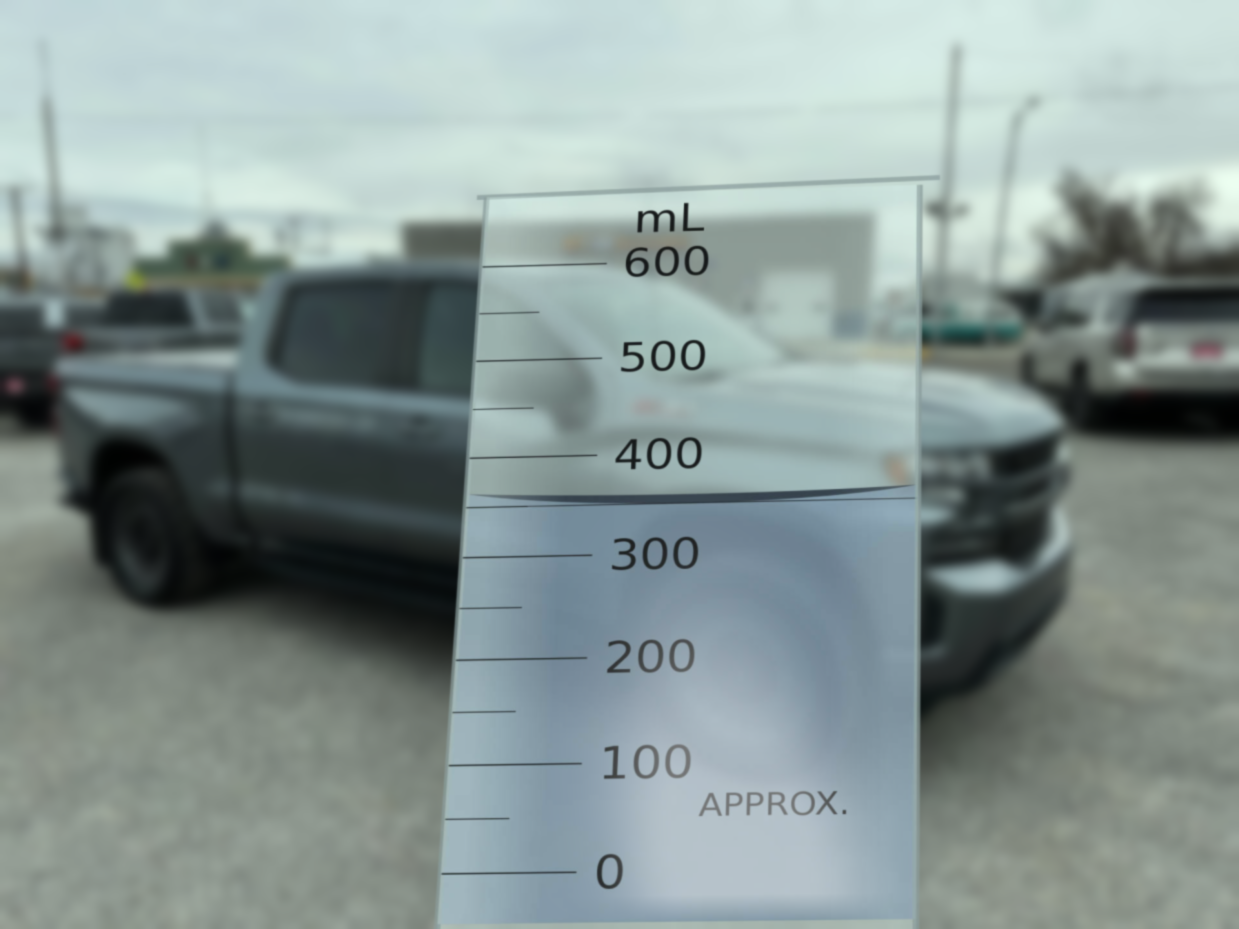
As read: 350mL
